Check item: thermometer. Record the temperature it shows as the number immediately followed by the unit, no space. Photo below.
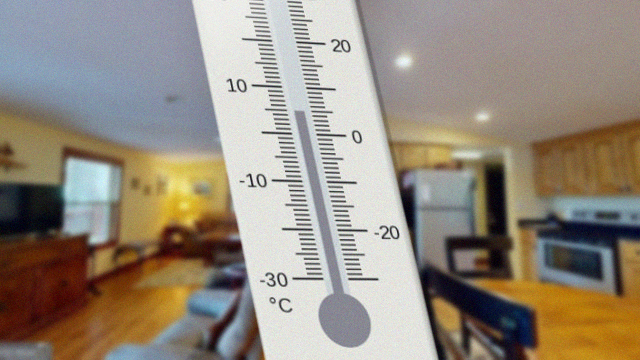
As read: 5°C
